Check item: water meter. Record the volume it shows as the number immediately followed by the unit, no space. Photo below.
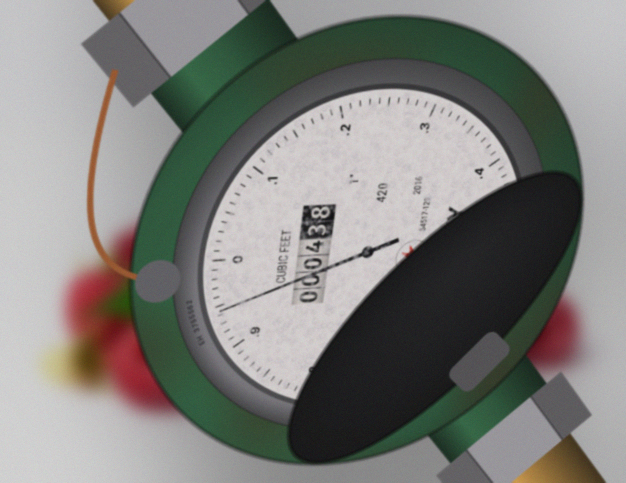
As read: 437.94ft³
